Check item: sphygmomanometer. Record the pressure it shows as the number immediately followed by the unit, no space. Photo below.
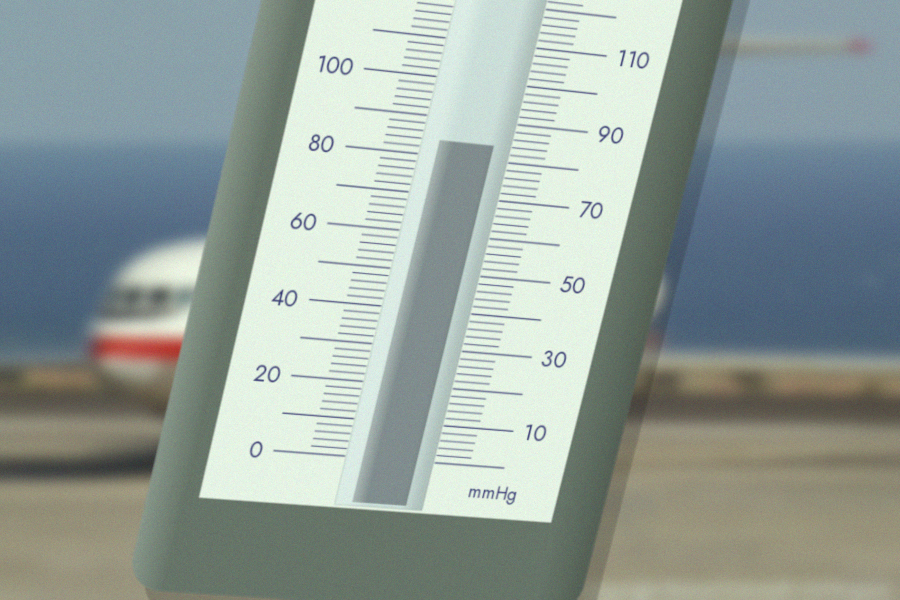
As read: 84mmHg
